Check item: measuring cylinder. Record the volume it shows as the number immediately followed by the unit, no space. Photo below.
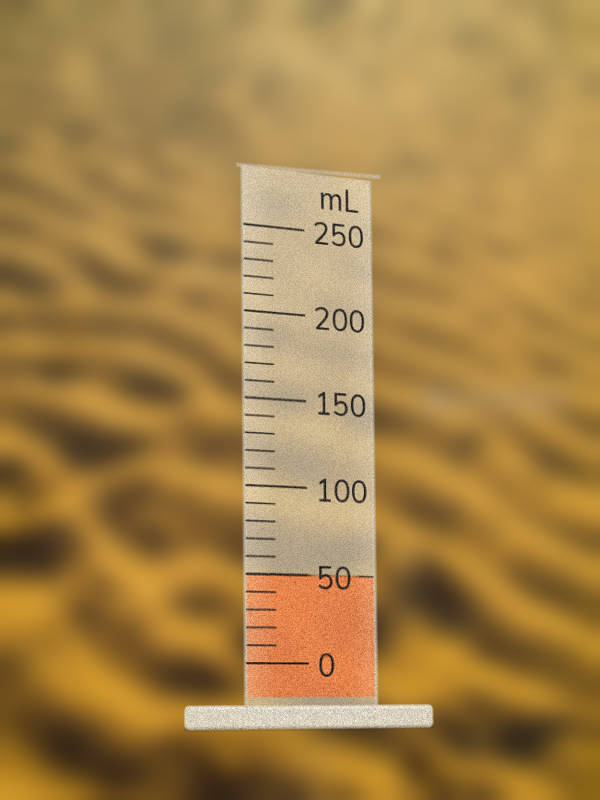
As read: 50mL
